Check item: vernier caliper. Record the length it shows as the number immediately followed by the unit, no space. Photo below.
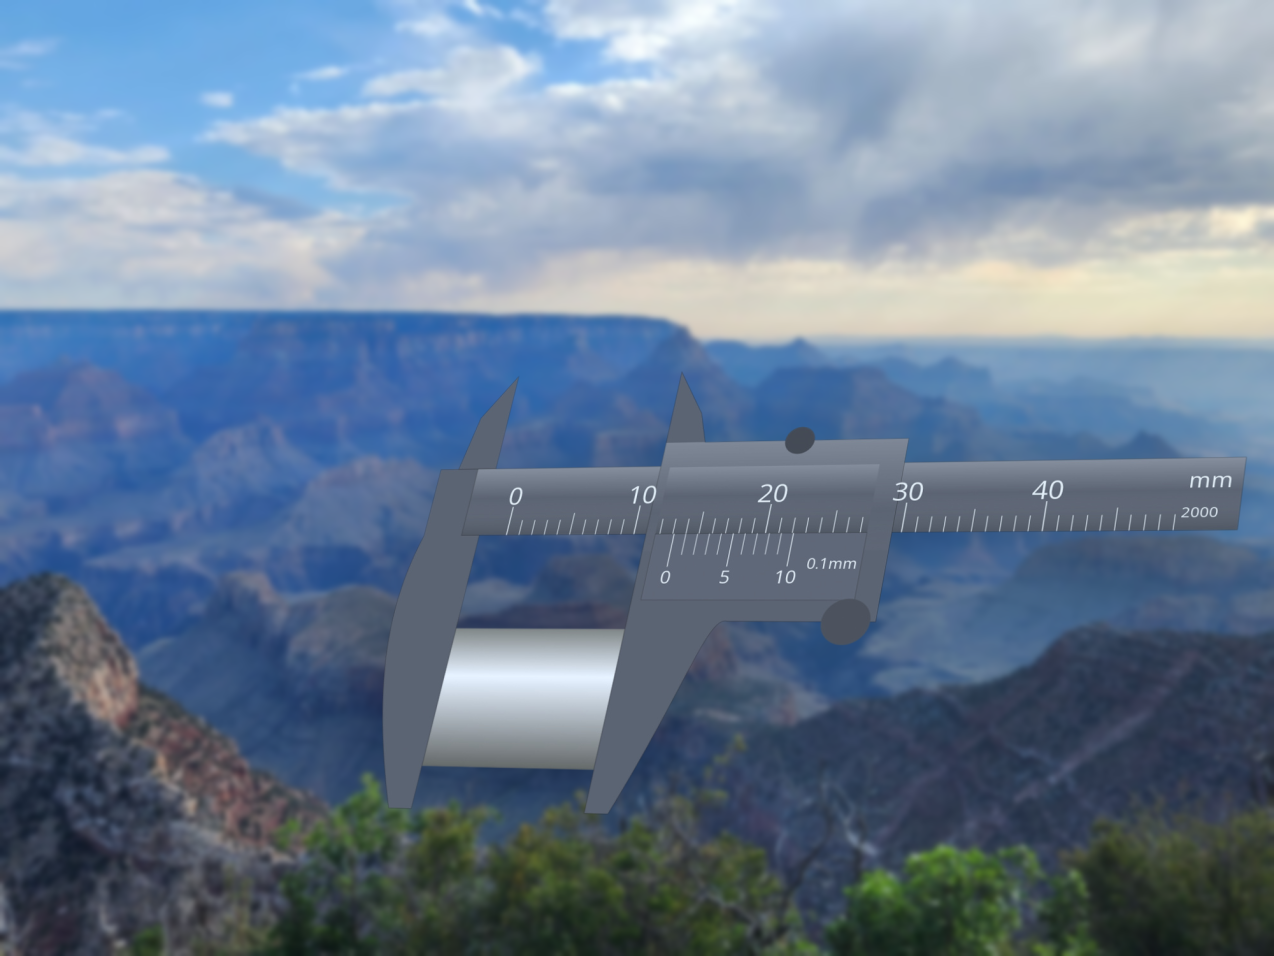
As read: 13.1mm
